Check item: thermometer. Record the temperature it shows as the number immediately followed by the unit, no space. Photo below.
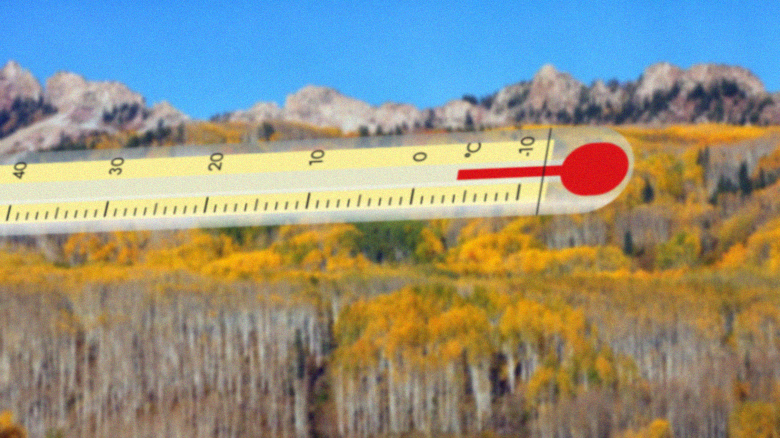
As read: -4°C
